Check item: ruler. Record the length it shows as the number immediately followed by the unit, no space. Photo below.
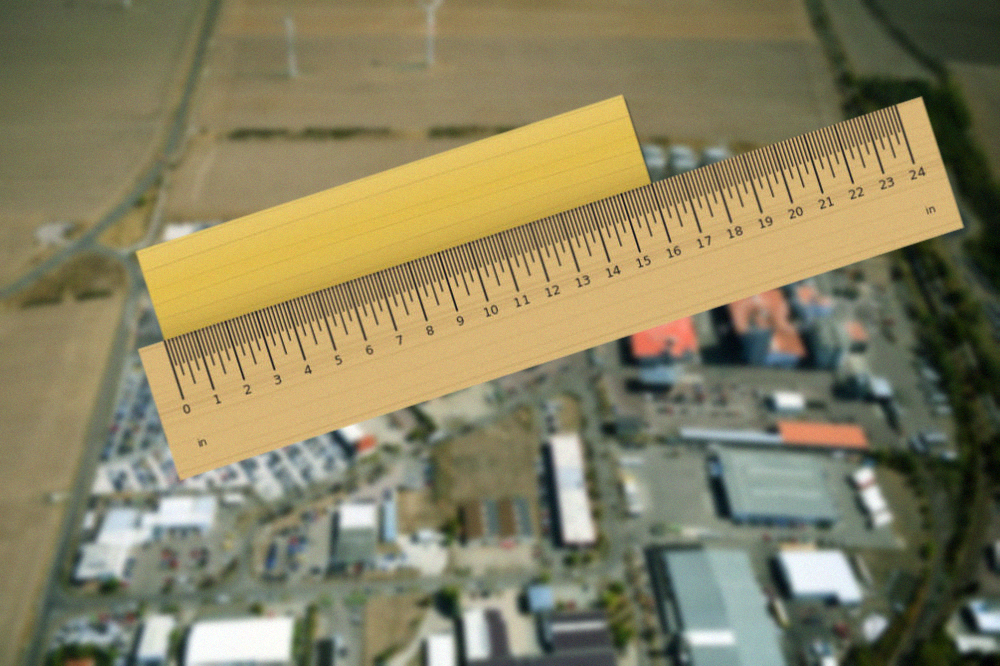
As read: 16in
